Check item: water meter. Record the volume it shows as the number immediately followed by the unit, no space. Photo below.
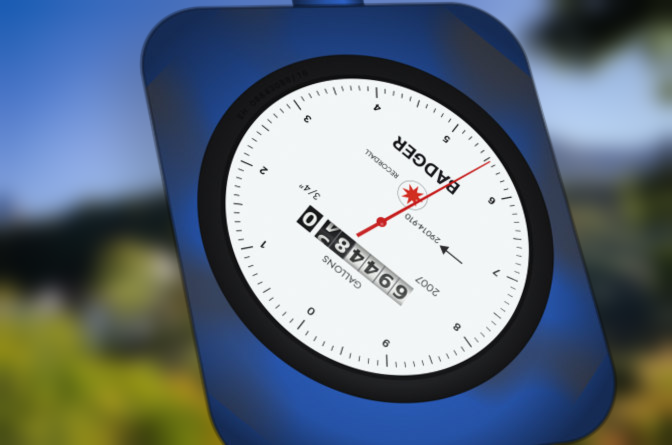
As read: 6944835.5gal
